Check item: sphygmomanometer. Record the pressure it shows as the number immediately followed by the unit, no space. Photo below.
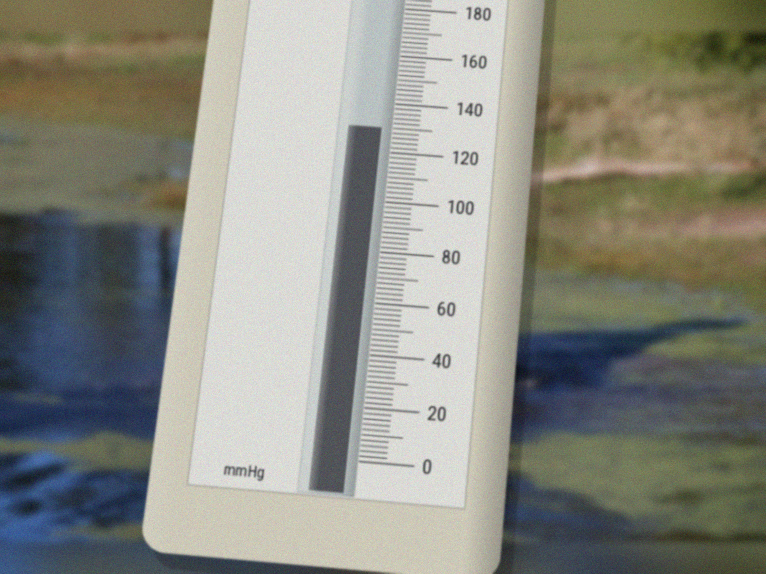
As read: 130mmHg
